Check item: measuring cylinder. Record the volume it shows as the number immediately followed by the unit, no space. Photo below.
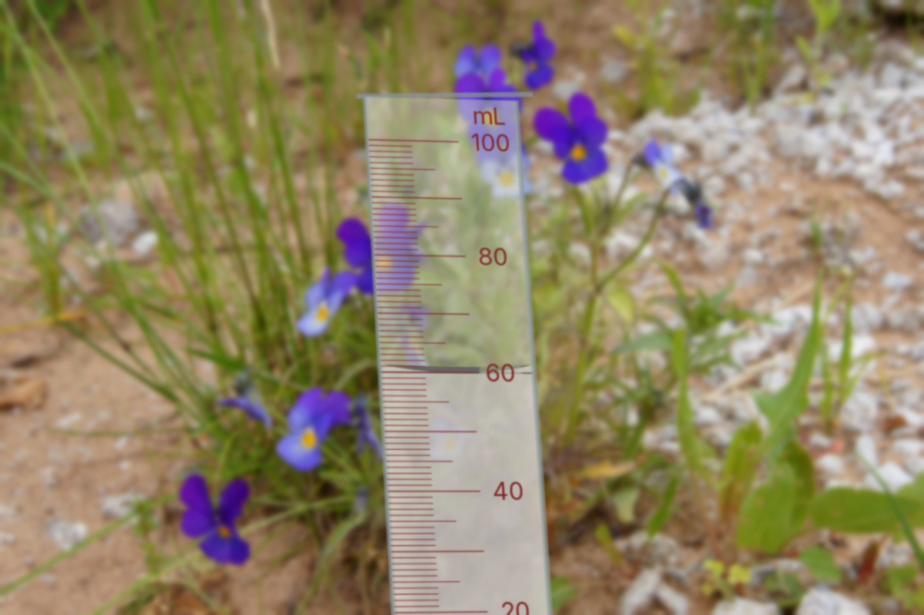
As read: 60mL
